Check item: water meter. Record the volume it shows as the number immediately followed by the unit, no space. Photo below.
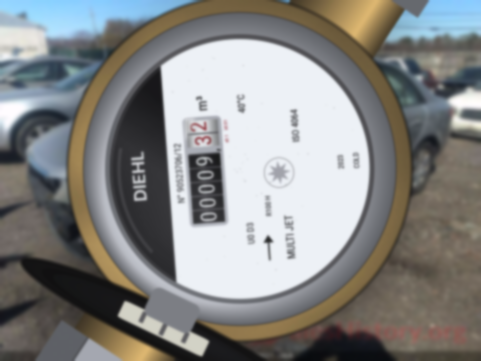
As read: 9.32m³
